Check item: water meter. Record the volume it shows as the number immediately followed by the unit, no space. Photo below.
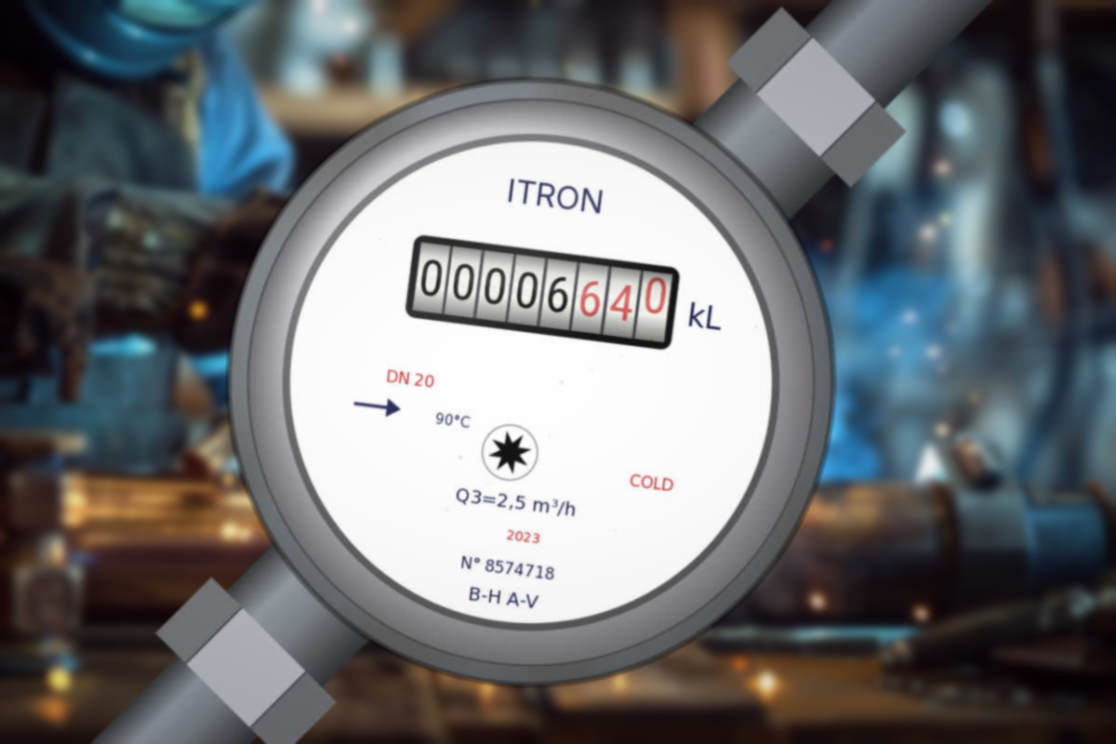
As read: 6.640kL
